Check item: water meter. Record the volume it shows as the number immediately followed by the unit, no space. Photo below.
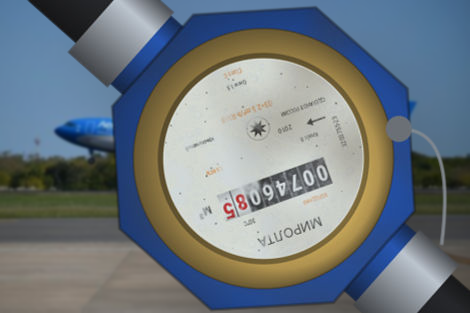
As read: 7460.85m³
